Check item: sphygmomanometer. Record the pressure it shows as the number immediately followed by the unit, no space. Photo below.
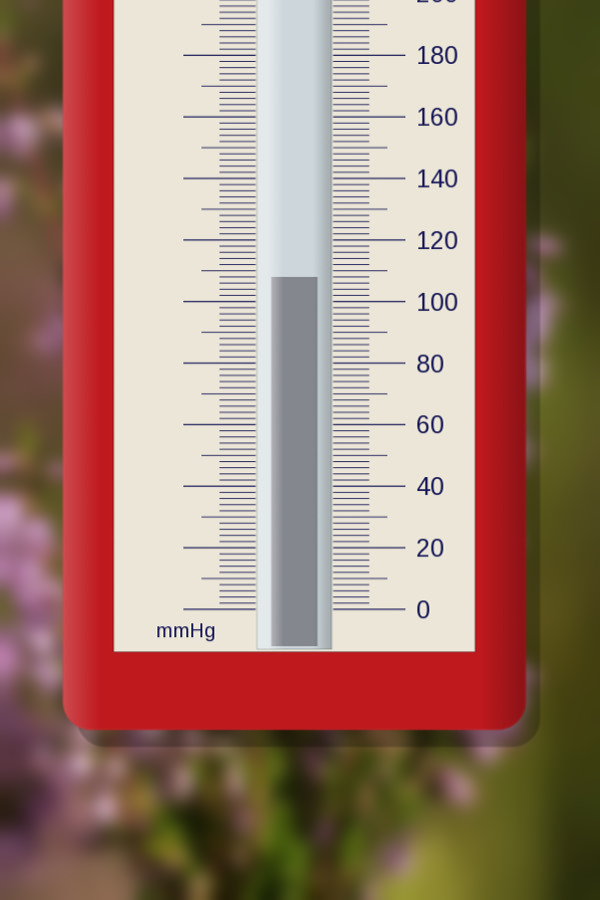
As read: 108mmHg
